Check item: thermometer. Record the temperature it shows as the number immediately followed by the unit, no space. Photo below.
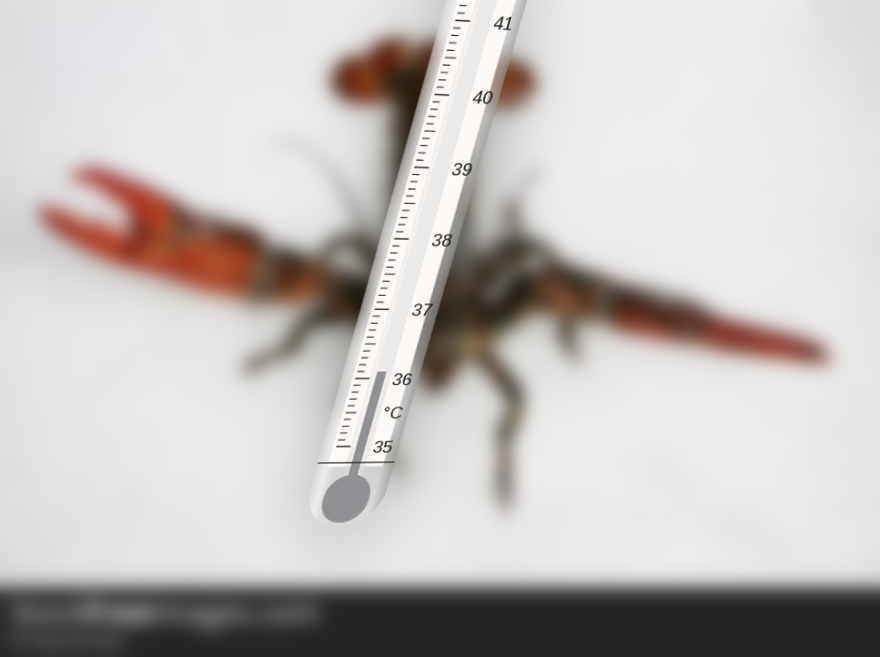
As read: 36.1°C
